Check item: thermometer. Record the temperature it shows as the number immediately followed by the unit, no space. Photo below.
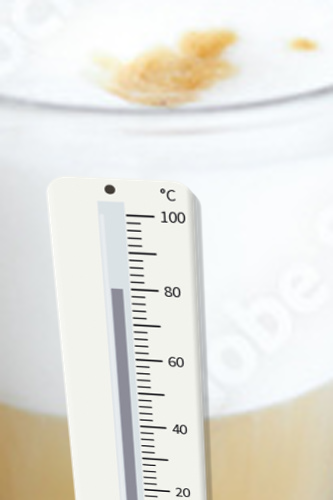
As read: 80°C
